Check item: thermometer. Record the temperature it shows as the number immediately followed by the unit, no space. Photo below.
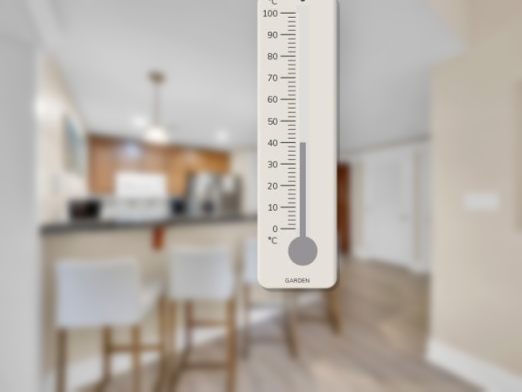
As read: 40°C
